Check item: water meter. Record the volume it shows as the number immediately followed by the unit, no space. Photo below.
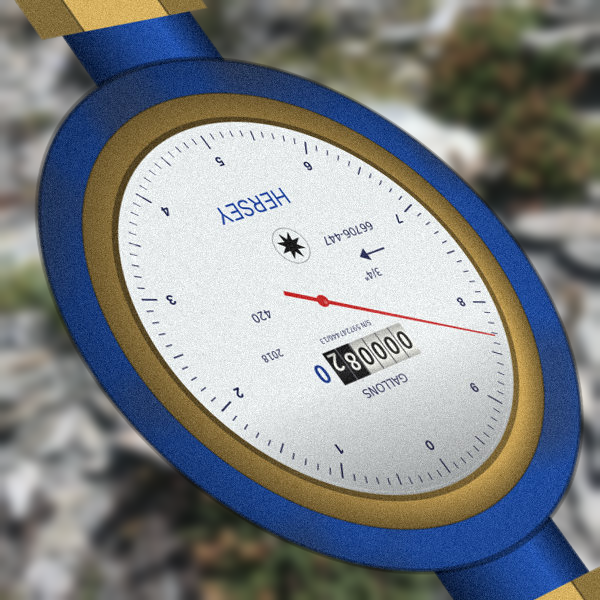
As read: 818.3gal
